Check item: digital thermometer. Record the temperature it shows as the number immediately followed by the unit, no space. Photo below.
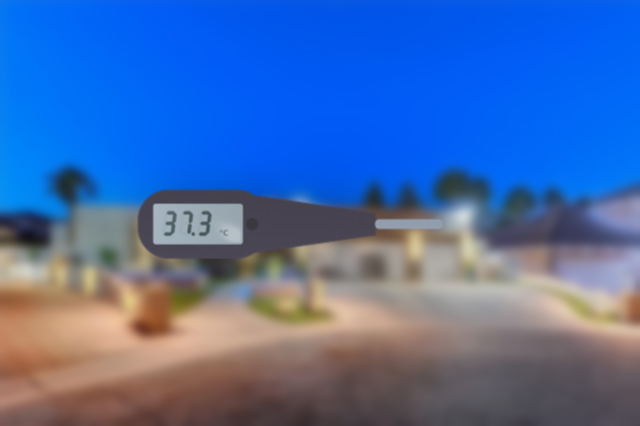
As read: 37.3°C
